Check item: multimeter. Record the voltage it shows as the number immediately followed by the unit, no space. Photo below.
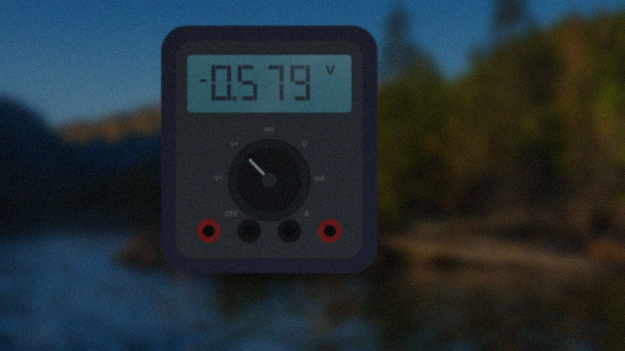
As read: -0.579V
